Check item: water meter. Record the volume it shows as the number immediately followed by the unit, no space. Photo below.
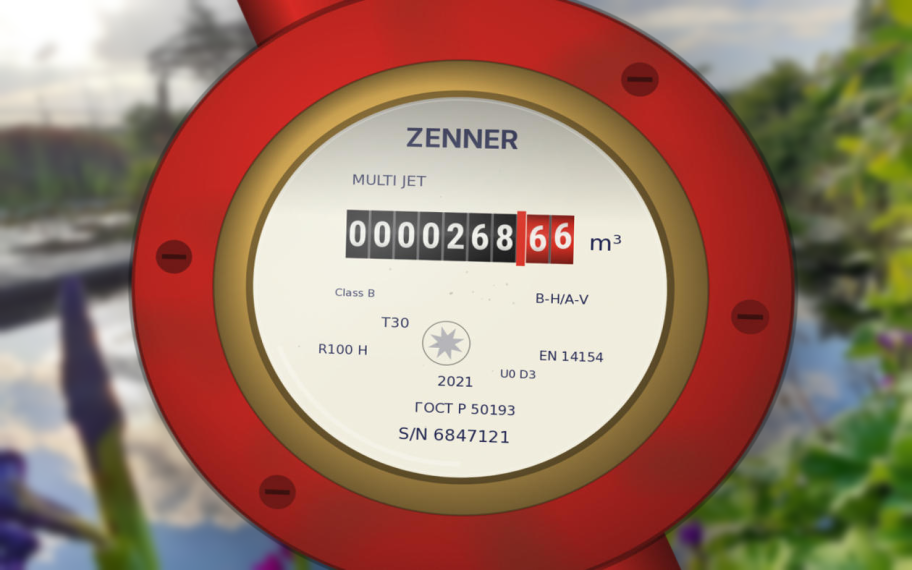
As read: 268.66m³
